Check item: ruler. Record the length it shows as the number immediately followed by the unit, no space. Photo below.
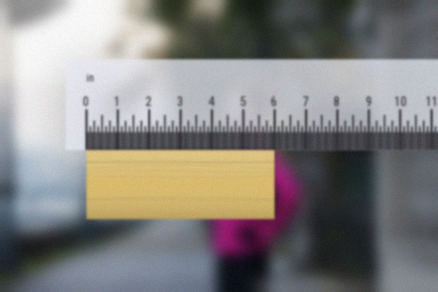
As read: 6in
